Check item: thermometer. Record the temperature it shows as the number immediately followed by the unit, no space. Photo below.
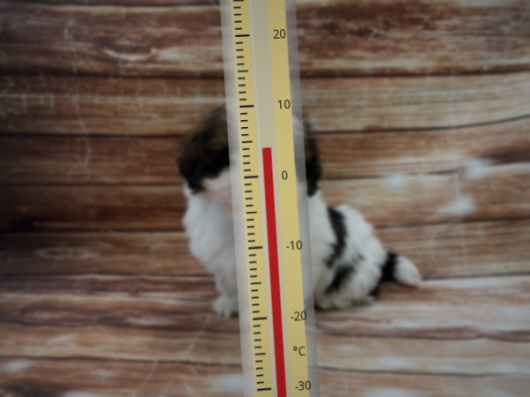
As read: 4°C
